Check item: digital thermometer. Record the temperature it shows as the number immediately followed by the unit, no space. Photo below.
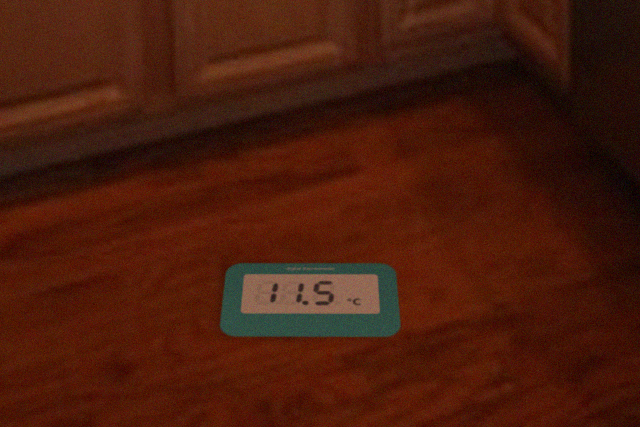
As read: 11.5°C
